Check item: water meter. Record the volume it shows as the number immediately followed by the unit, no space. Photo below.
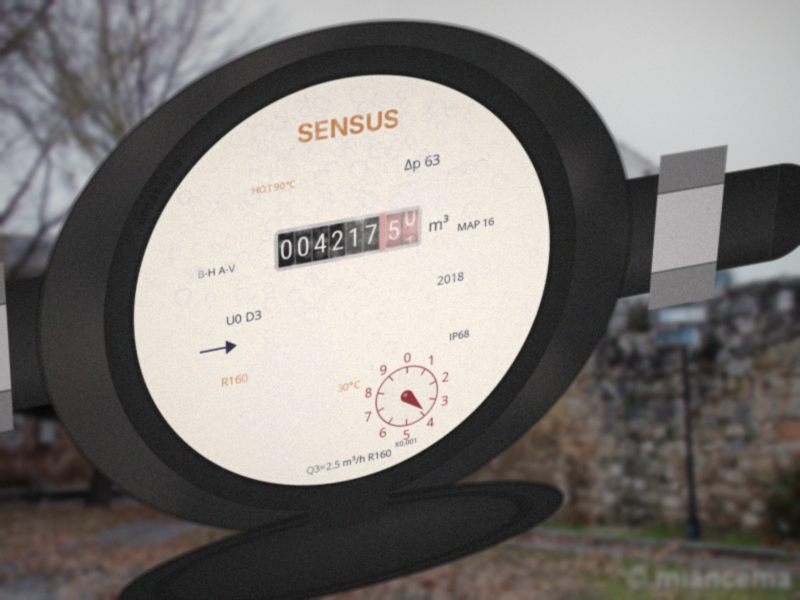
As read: 4217.503m³
